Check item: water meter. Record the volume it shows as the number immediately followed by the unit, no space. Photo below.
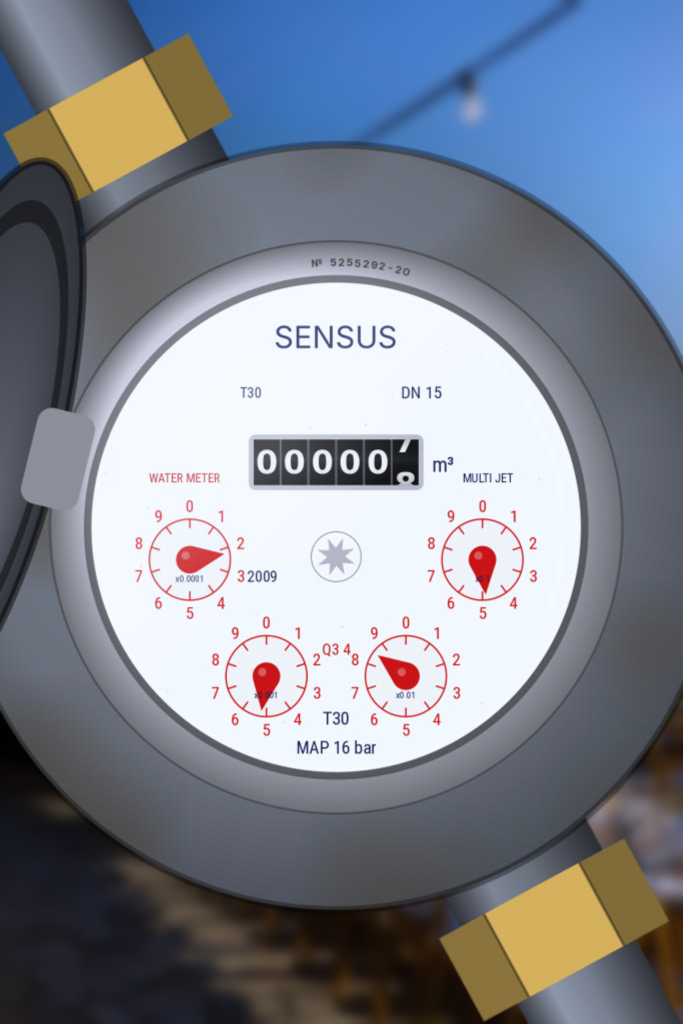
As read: 7.4852m³
